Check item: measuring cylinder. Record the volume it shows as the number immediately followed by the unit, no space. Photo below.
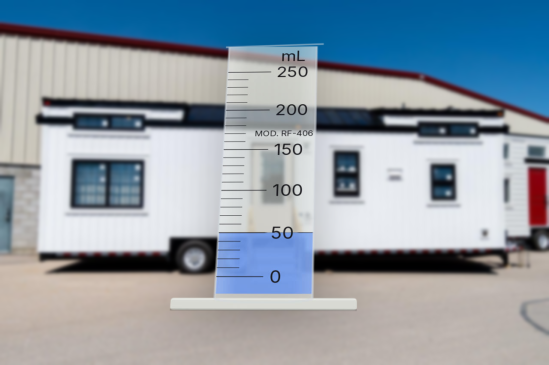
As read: 50mL
